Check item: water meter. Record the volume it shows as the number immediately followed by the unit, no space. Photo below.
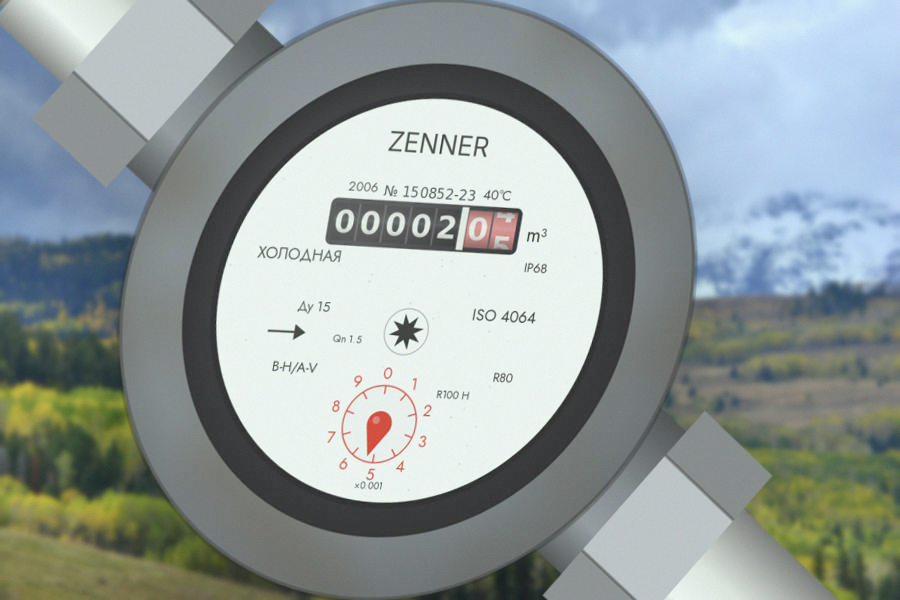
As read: 2.045m³
